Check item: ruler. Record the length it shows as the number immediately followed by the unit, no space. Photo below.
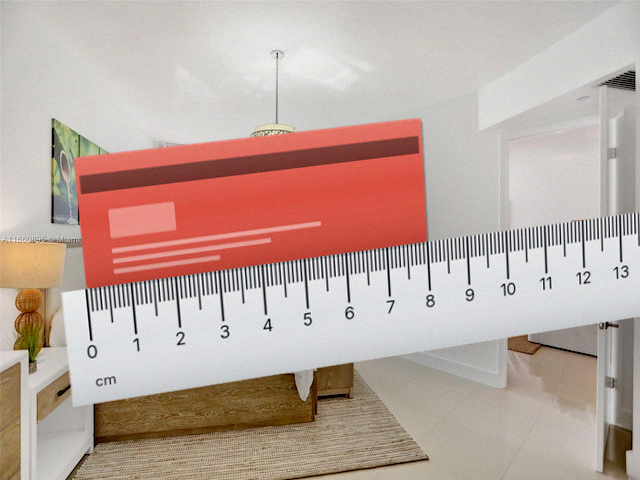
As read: 8cm
